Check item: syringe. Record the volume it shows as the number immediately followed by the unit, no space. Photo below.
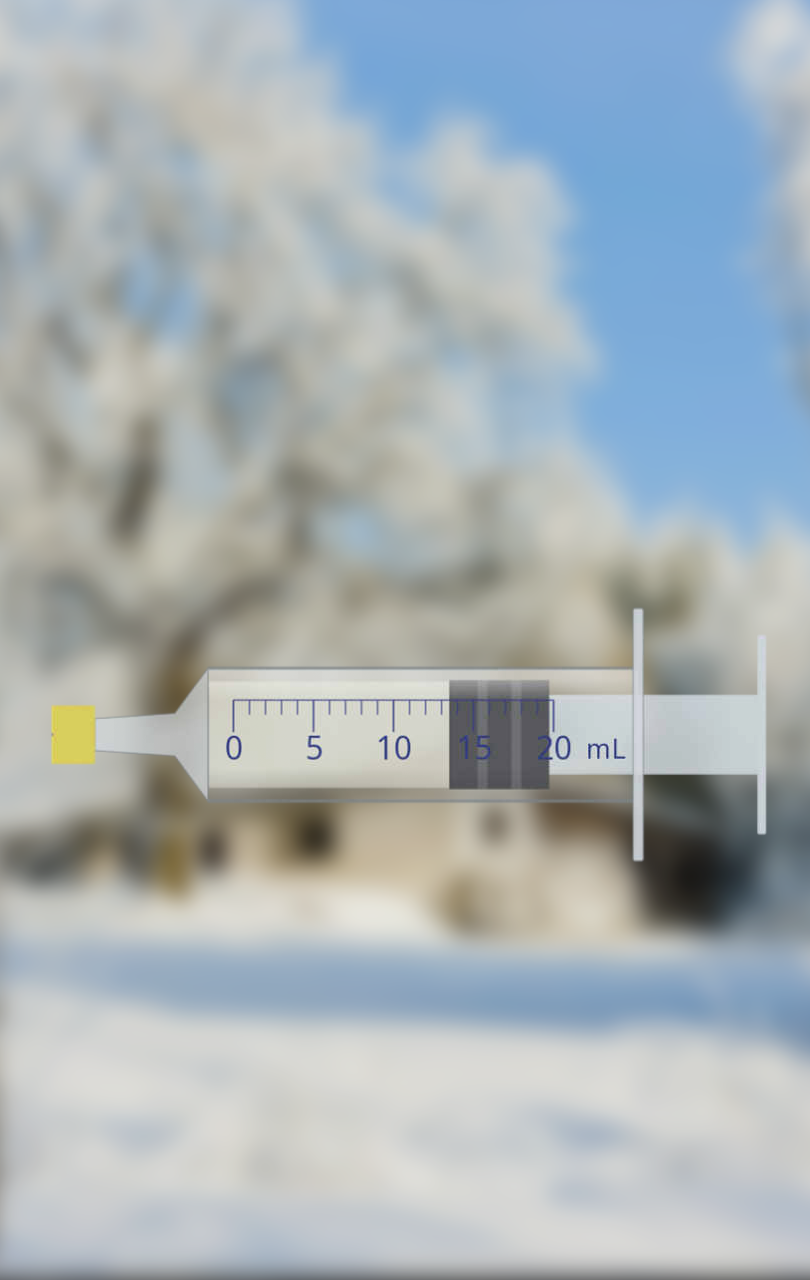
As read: 13.5mL
